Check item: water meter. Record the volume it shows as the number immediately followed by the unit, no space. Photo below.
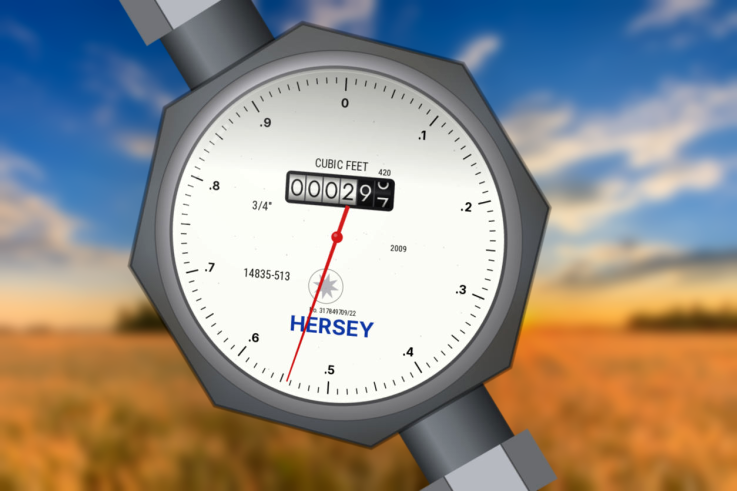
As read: 296.54ft³
